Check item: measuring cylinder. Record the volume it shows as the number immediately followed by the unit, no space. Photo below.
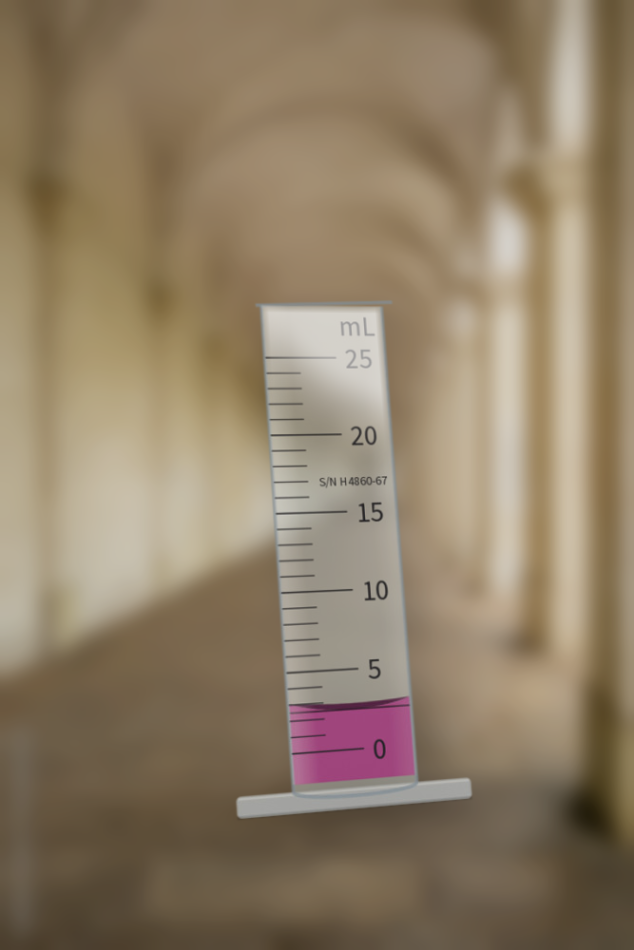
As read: 2.5mL
